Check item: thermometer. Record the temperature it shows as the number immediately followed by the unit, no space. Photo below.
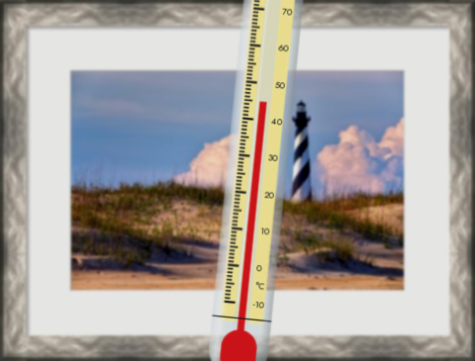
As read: 45°C
